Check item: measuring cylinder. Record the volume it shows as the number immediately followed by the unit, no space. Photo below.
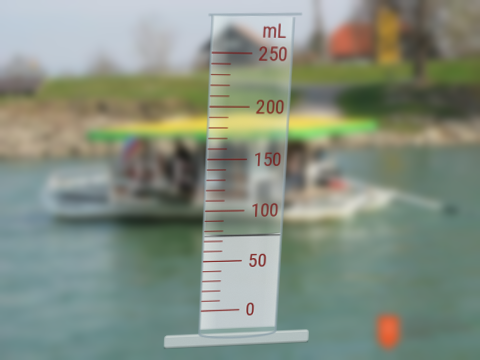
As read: 75mL
